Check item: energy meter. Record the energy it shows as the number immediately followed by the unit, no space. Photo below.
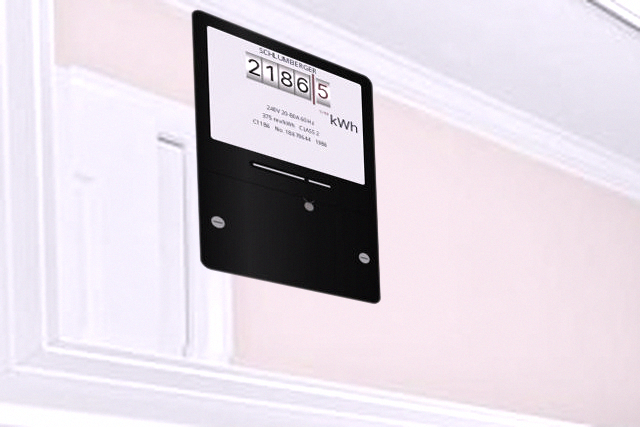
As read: 2186.5kWh
